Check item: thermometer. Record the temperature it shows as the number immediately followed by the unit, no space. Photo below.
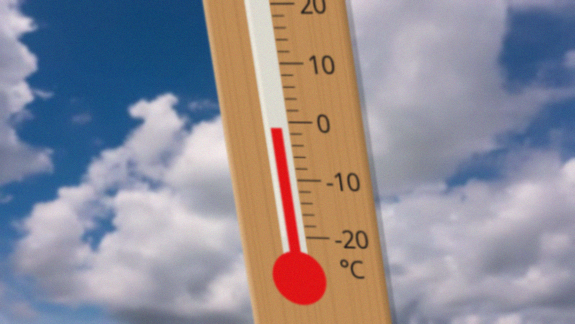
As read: -1°C
